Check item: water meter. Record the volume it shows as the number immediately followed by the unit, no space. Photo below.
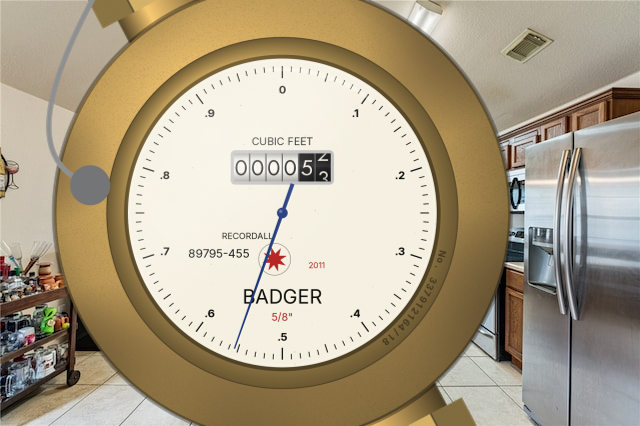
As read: 52.55ft³
